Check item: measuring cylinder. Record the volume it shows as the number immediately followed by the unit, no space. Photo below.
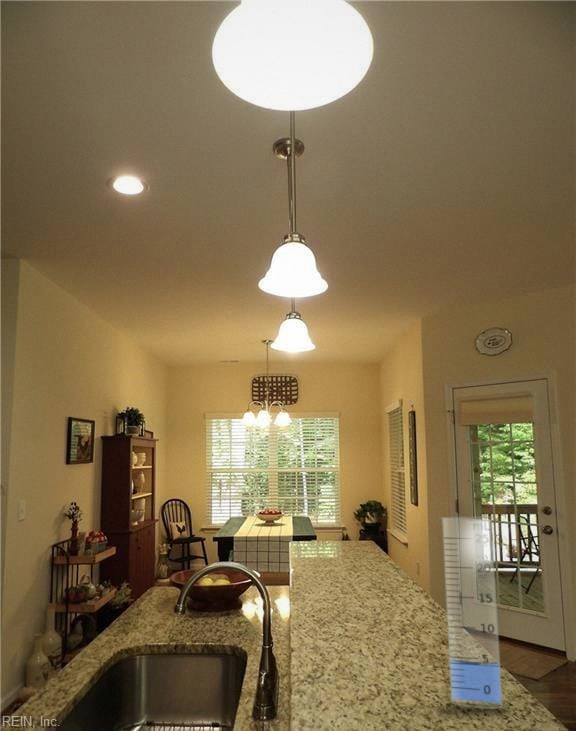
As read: 4mL
